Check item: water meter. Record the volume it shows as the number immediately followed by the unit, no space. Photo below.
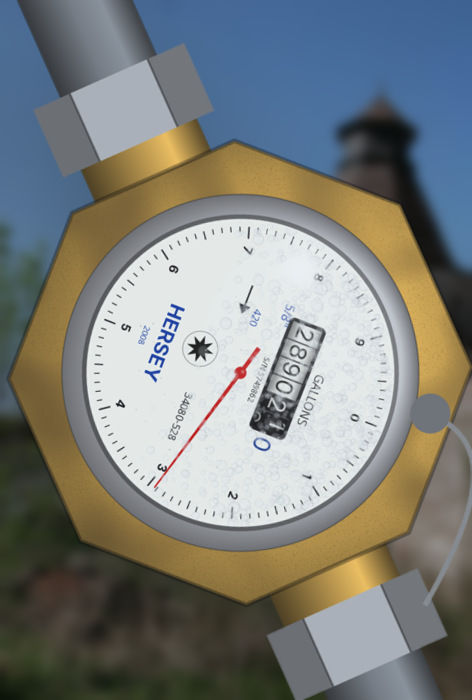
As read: 2890212.9gal
